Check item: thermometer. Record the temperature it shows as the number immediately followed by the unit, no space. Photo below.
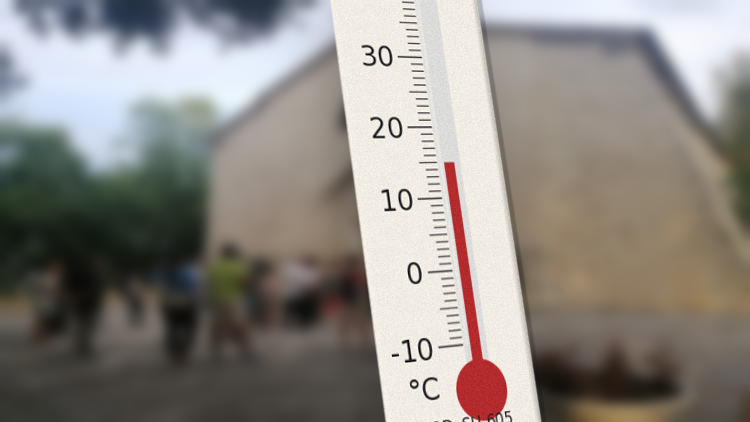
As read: 15°C
